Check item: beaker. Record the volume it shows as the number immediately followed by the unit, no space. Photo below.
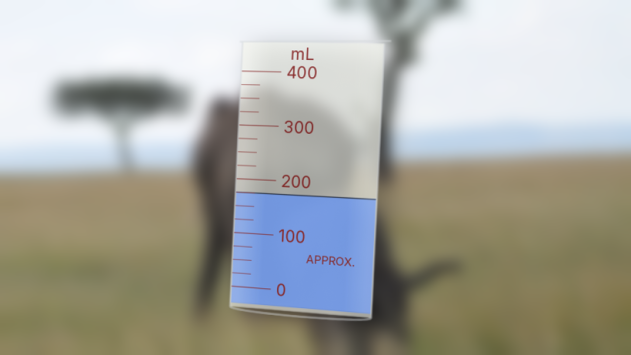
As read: 175mL
